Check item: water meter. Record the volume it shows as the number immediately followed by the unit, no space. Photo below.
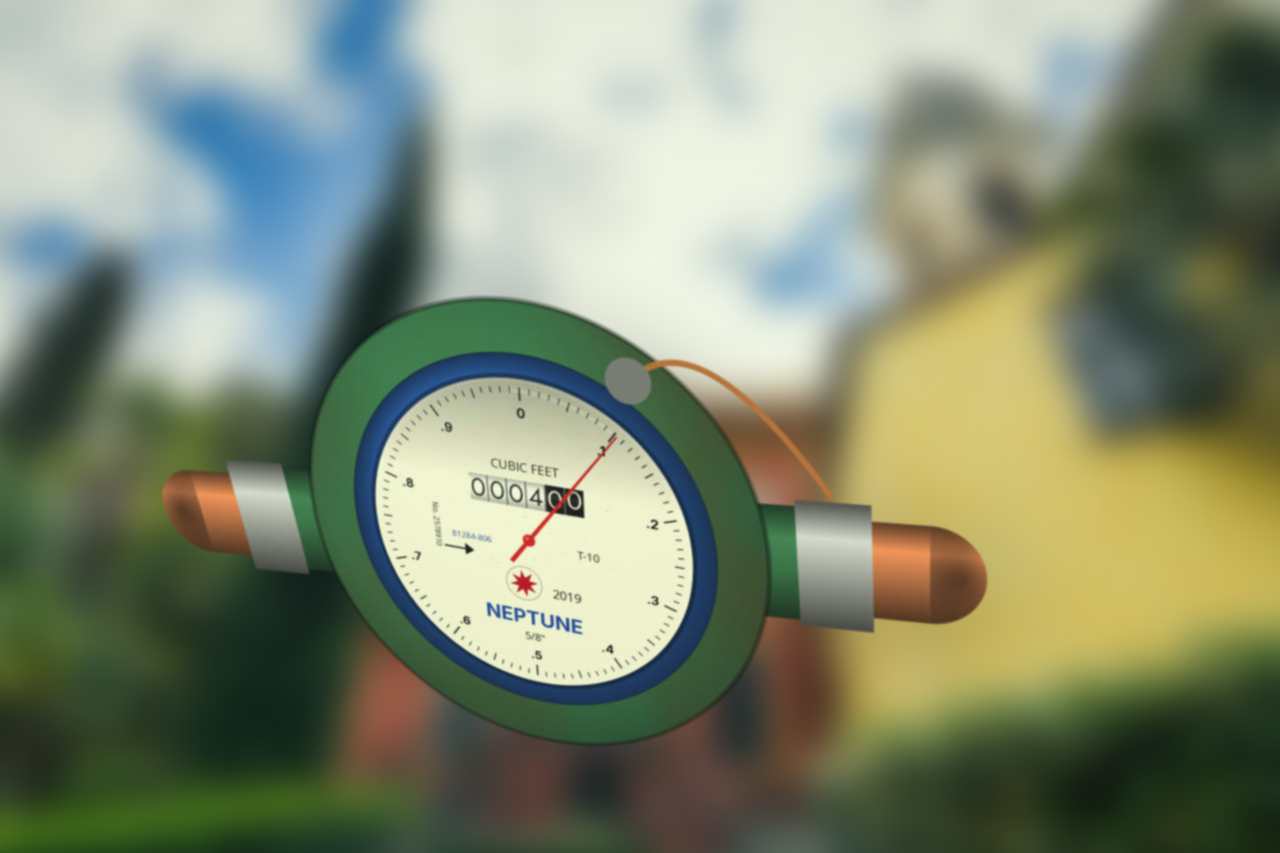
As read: 400.10ft³
